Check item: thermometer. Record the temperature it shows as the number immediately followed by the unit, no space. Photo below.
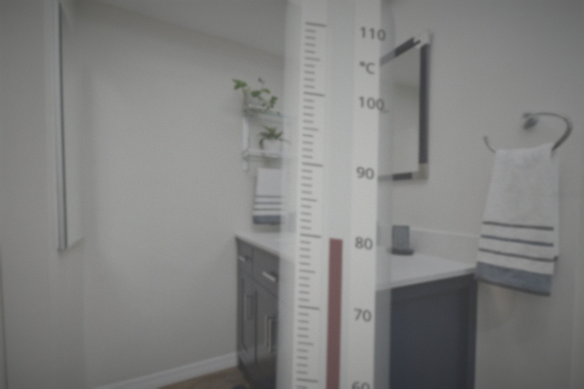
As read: 80°C
